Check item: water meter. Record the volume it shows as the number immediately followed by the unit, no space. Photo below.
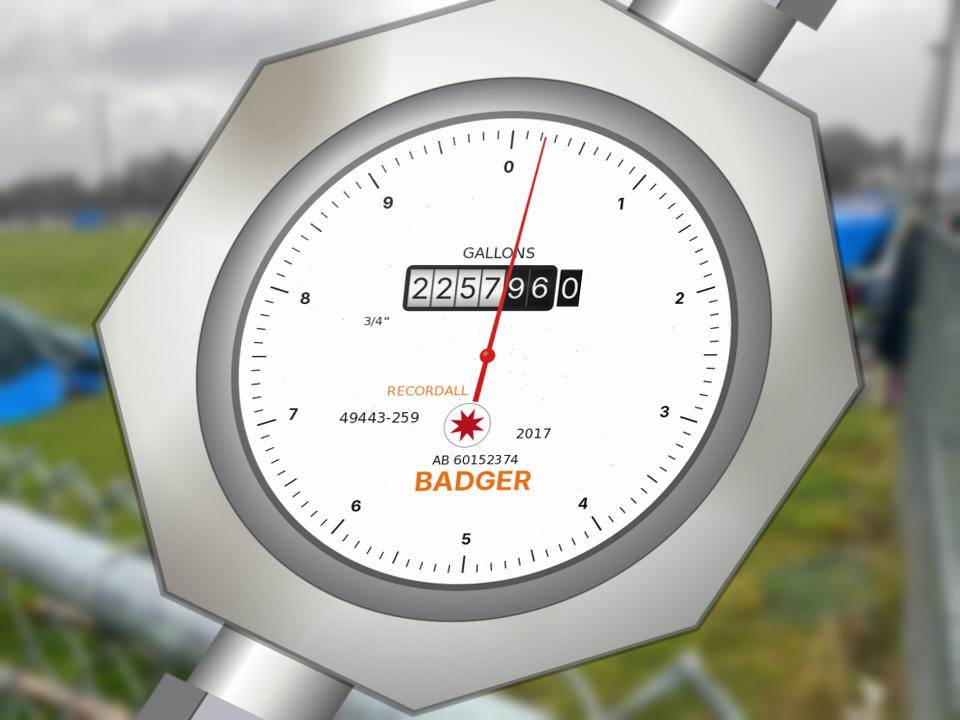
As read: 2257960.2gal
